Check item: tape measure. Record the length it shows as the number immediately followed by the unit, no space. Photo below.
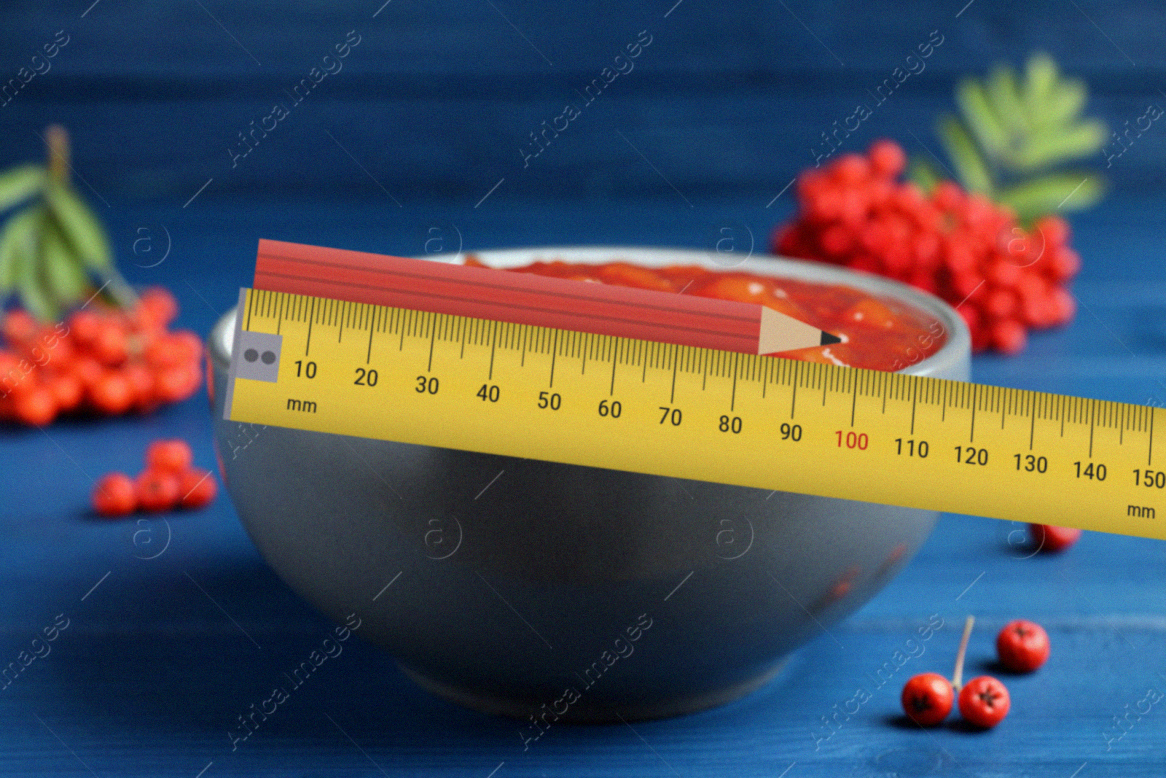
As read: 97mm
